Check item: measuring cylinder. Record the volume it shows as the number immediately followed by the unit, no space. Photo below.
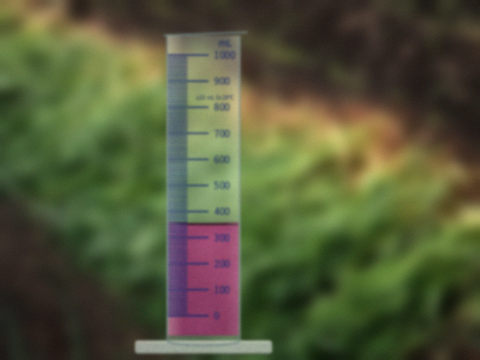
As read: 350mL
